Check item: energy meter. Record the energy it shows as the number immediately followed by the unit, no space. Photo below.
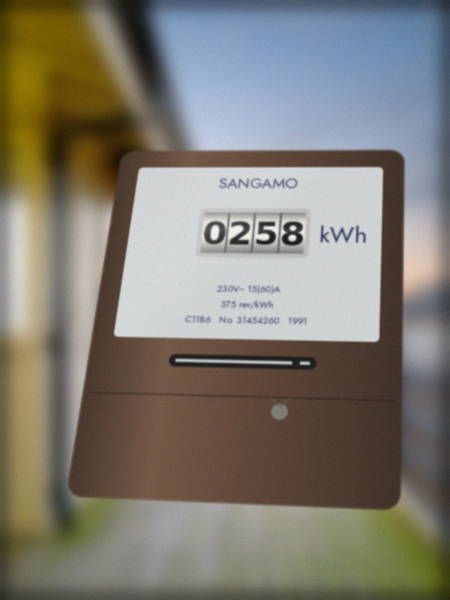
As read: 258kWh
